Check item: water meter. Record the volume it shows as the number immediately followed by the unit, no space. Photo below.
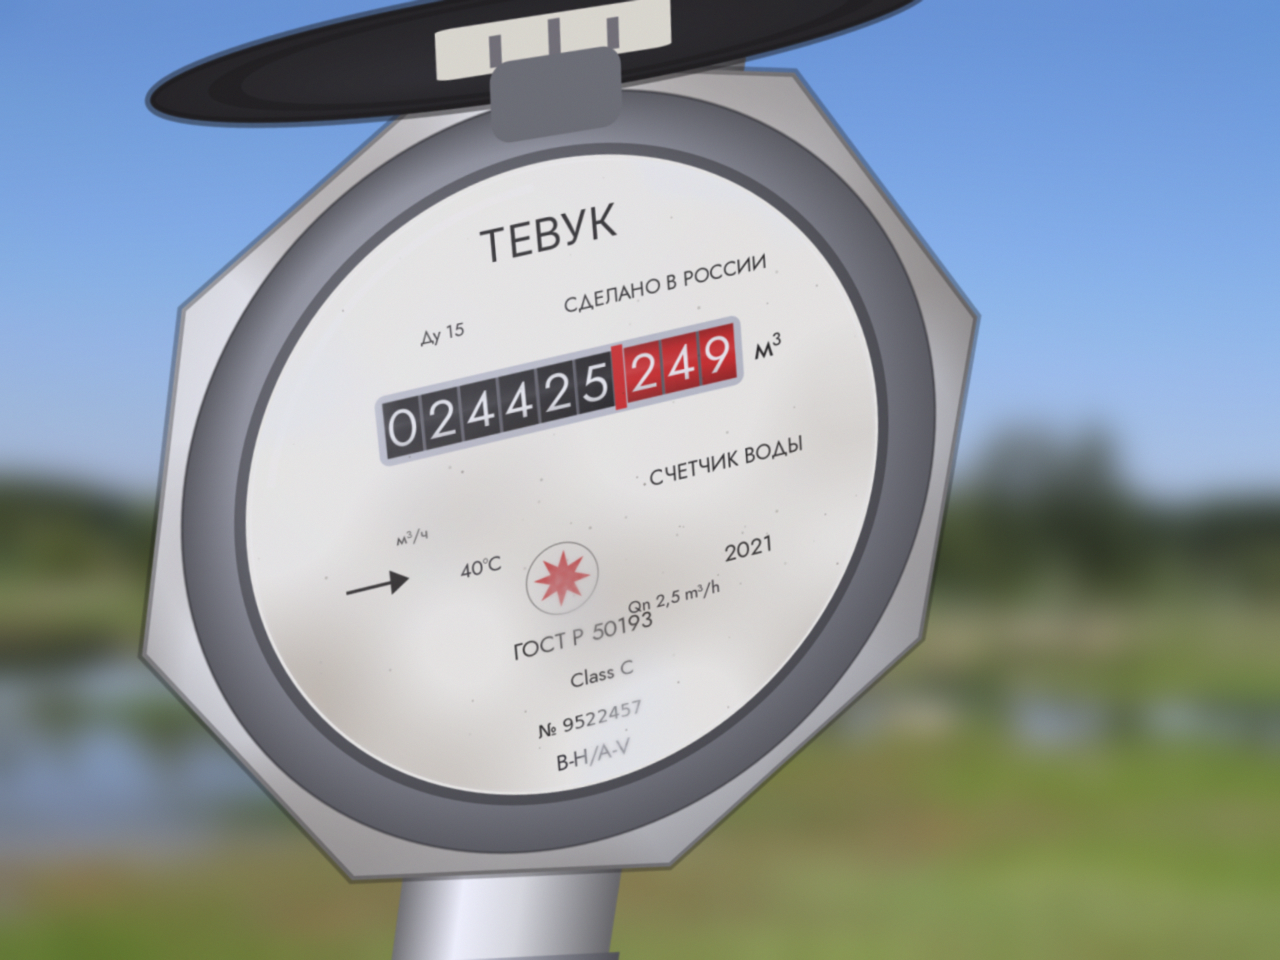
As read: 24425.249m³
